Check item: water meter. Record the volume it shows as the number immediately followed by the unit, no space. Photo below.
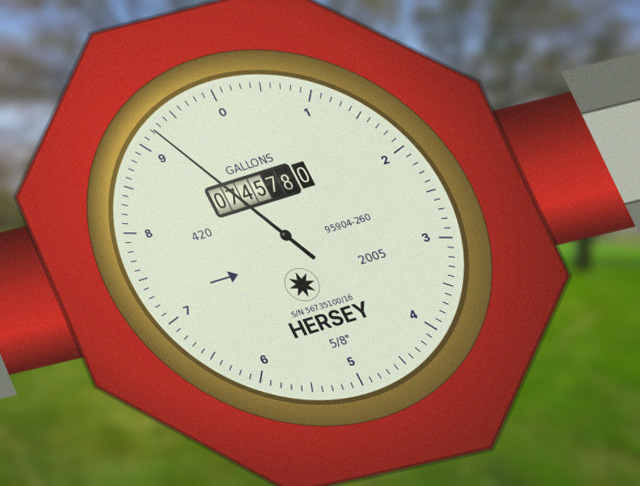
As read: 745779.2gal
